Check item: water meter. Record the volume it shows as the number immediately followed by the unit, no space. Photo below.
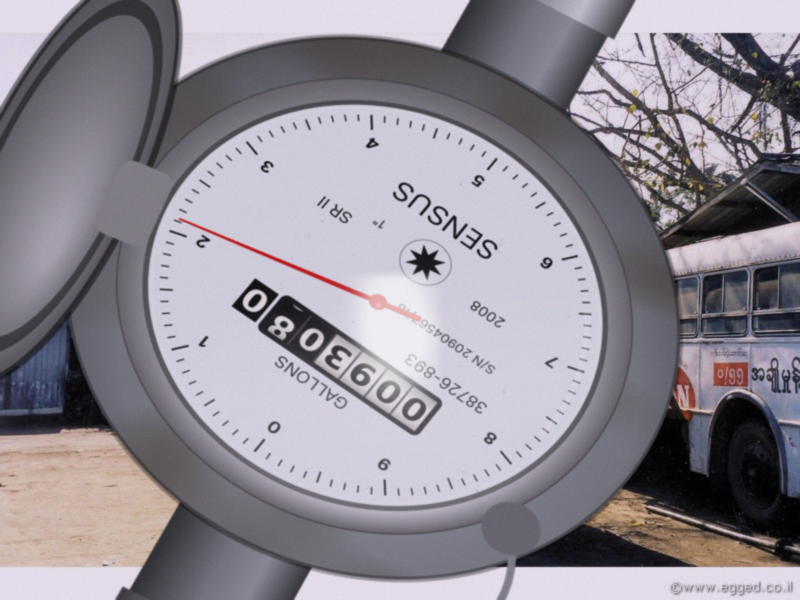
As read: 93082.1gal
